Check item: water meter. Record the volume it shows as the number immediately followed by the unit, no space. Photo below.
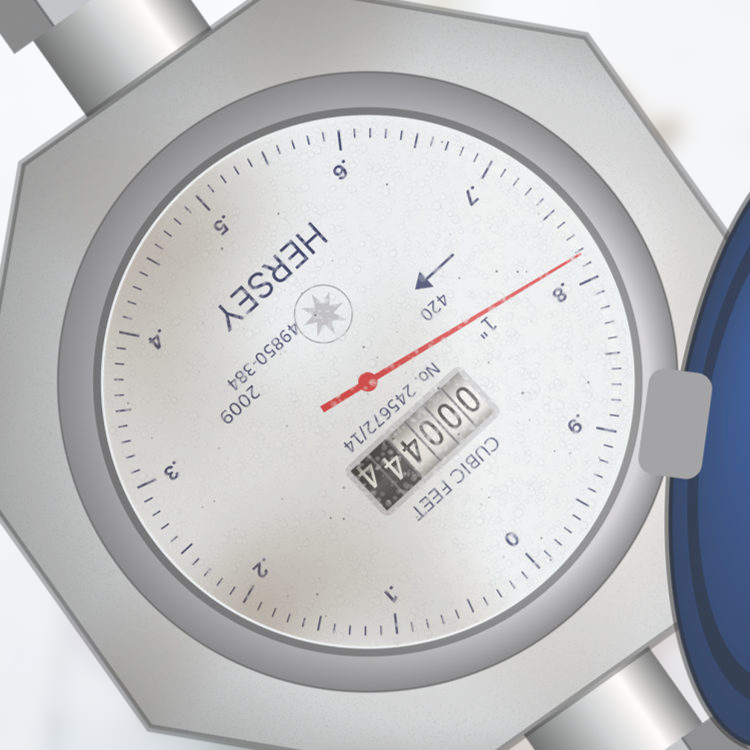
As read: 443.78ft³
